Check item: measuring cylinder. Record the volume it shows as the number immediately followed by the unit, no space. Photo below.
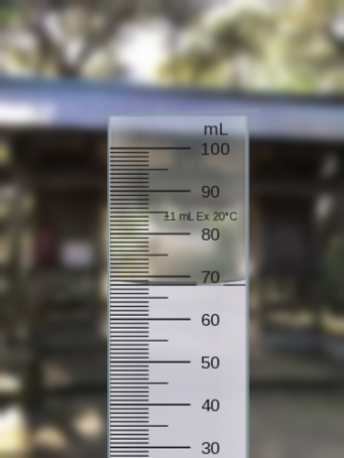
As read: 68mL
